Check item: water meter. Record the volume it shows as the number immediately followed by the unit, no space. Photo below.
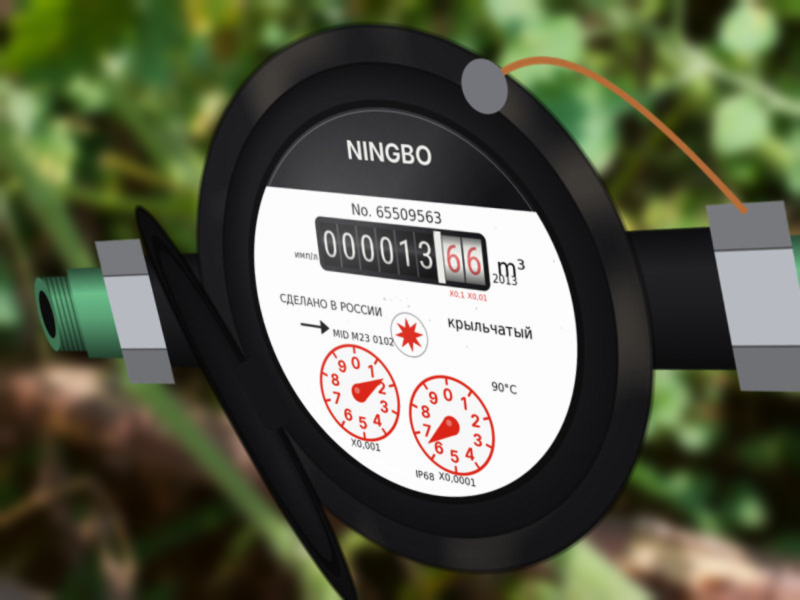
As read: 13.6616m³
